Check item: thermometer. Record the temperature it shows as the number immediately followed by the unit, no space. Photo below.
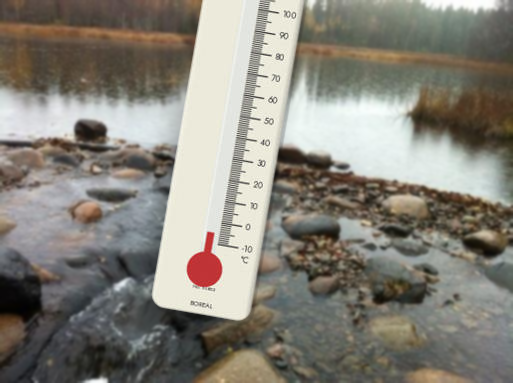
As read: -5°C
